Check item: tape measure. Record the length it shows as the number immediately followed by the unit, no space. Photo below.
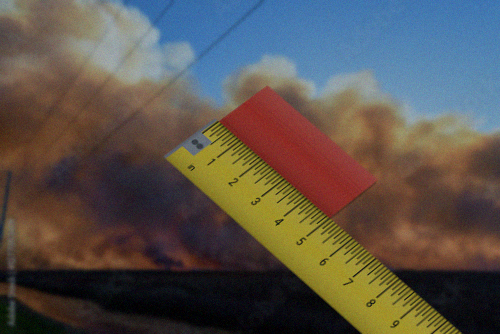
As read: 5in
